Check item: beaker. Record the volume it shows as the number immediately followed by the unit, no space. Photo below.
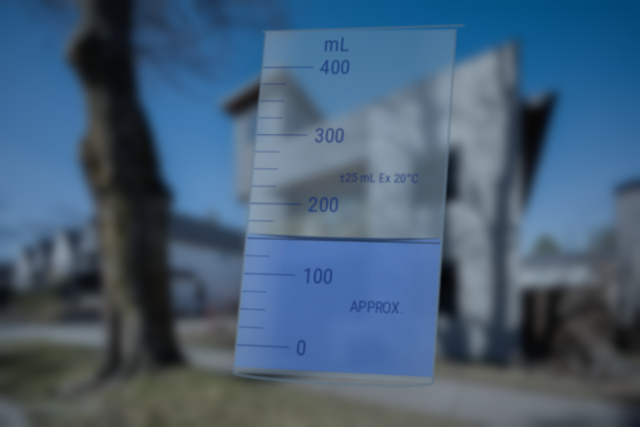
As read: 150mL
